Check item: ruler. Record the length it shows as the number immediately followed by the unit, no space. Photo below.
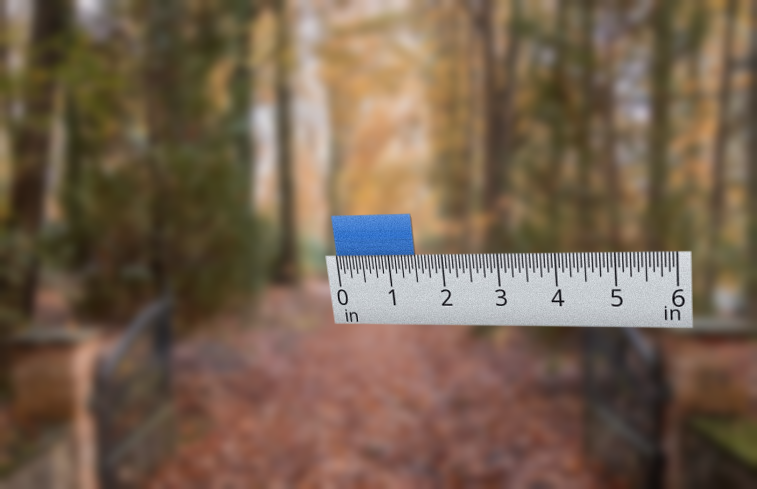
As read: 1.5in
